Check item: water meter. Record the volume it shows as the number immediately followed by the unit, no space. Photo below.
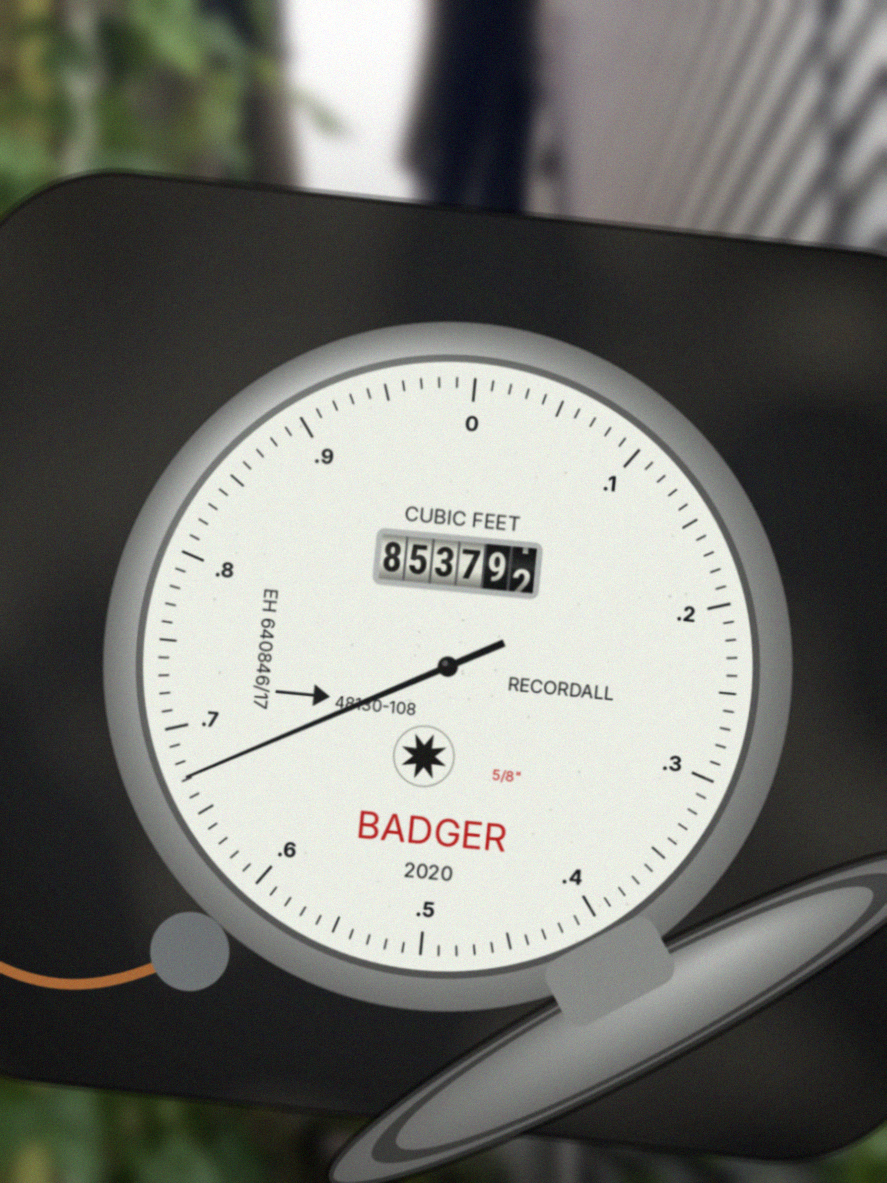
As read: 853791.67ft³
